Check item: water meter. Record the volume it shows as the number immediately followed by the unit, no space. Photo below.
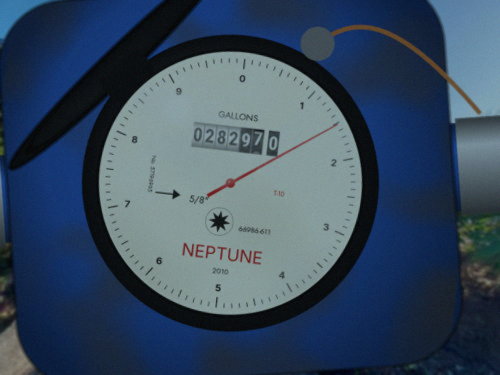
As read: 282971.5gal
